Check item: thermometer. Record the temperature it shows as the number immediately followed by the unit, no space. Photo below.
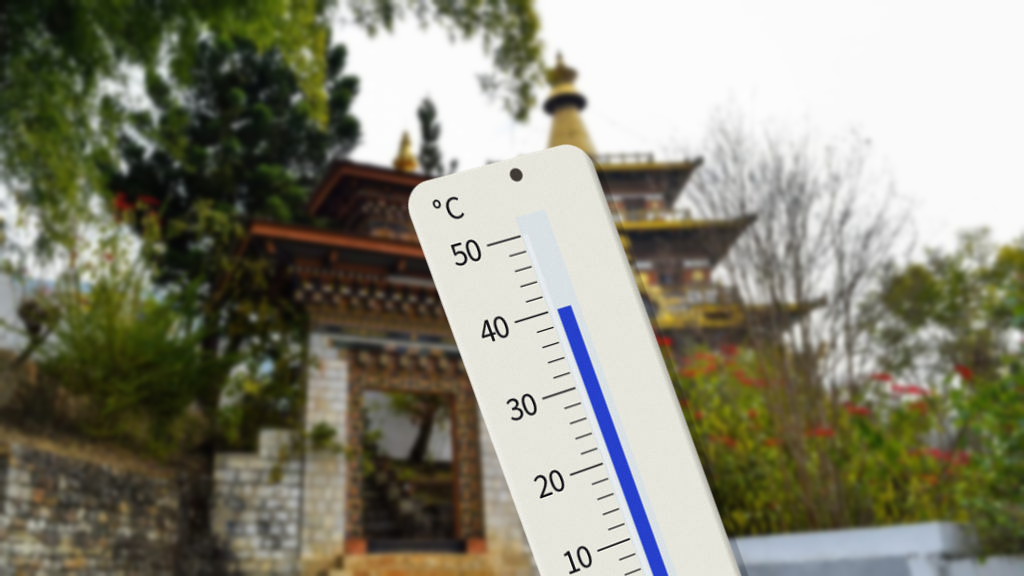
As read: 40°C
